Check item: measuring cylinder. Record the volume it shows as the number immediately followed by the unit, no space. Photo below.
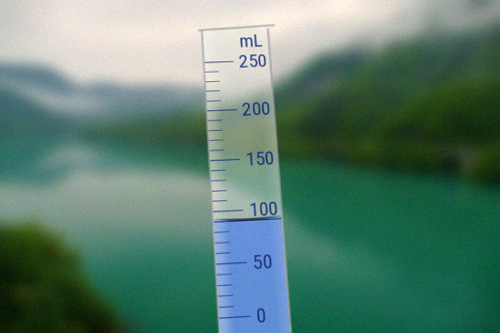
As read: 90mL
